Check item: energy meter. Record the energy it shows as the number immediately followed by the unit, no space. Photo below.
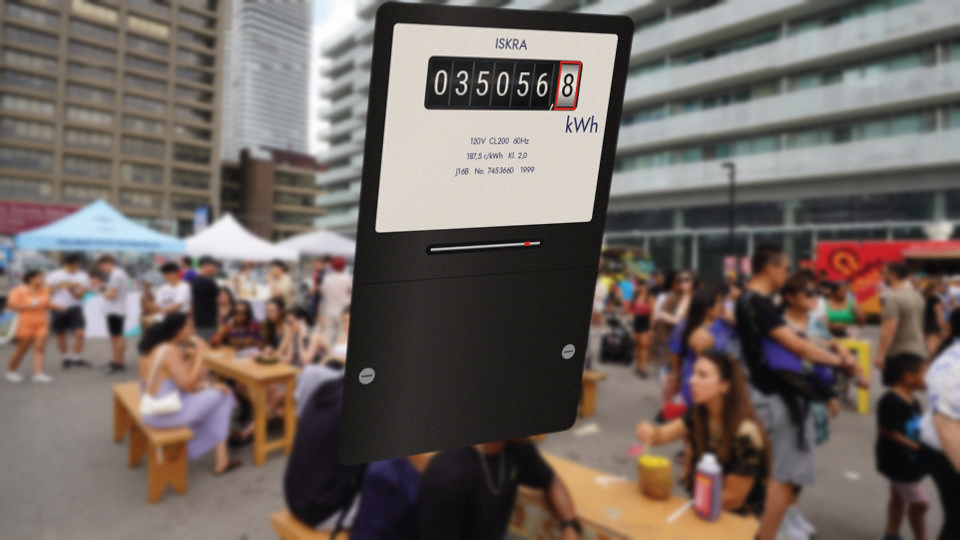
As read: 35056.8kWh
